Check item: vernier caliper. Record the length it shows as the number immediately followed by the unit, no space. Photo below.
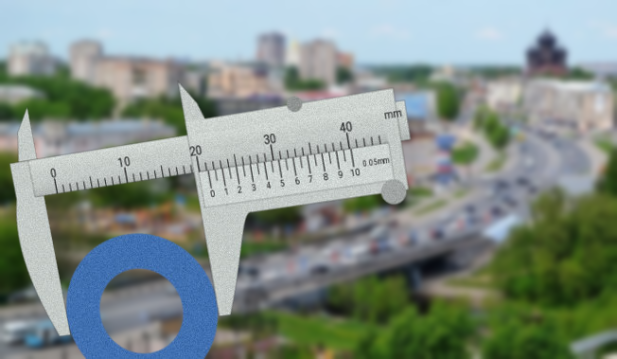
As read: 21.2mm
